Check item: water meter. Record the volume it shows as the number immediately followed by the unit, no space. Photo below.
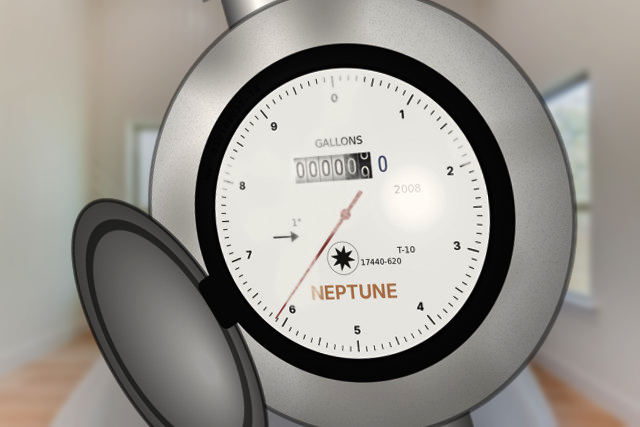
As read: 86.1gal
